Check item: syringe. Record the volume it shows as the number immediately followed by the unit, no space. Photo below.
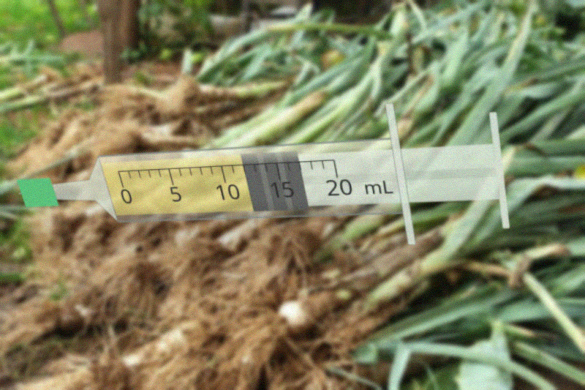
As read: 12mL
